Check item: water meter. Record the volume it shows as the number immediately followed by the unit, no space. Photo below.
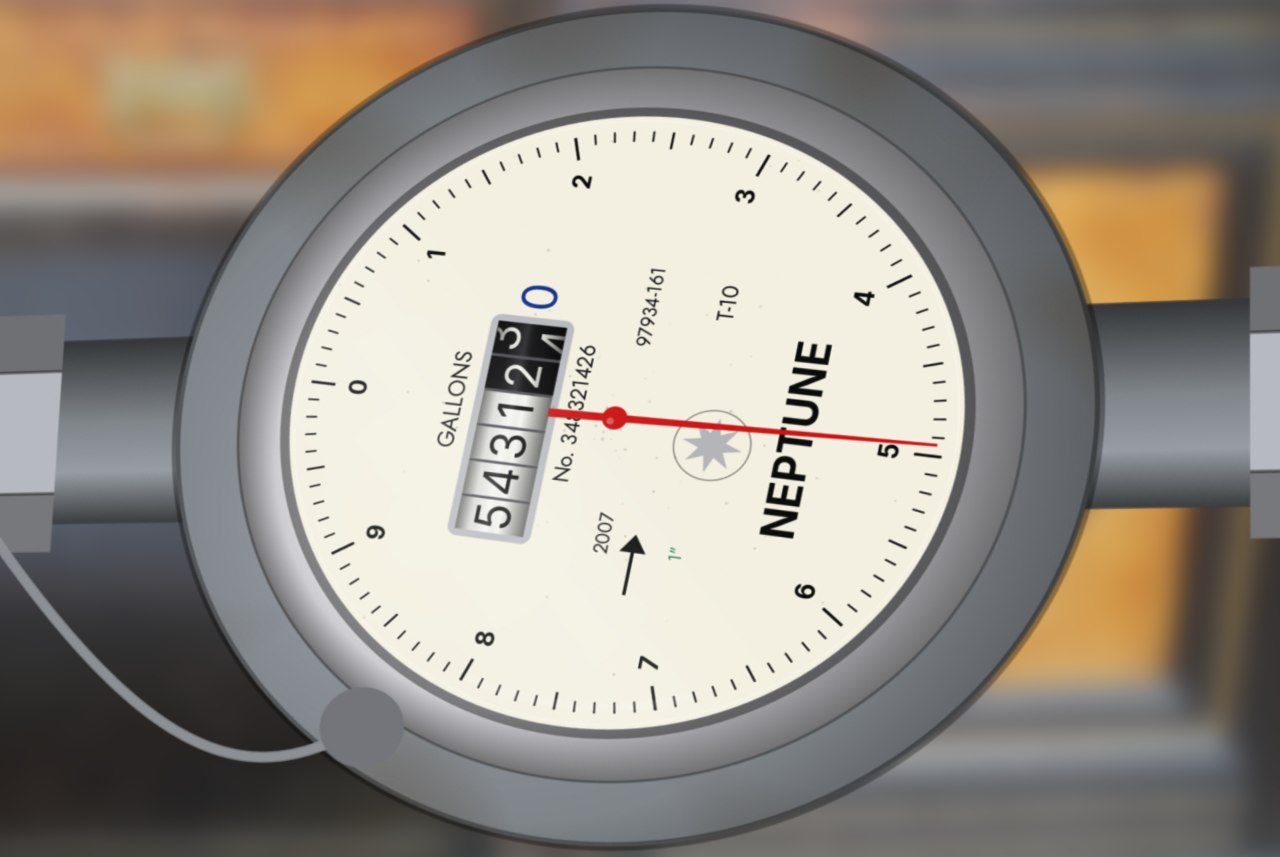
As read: 5431234.9gal
